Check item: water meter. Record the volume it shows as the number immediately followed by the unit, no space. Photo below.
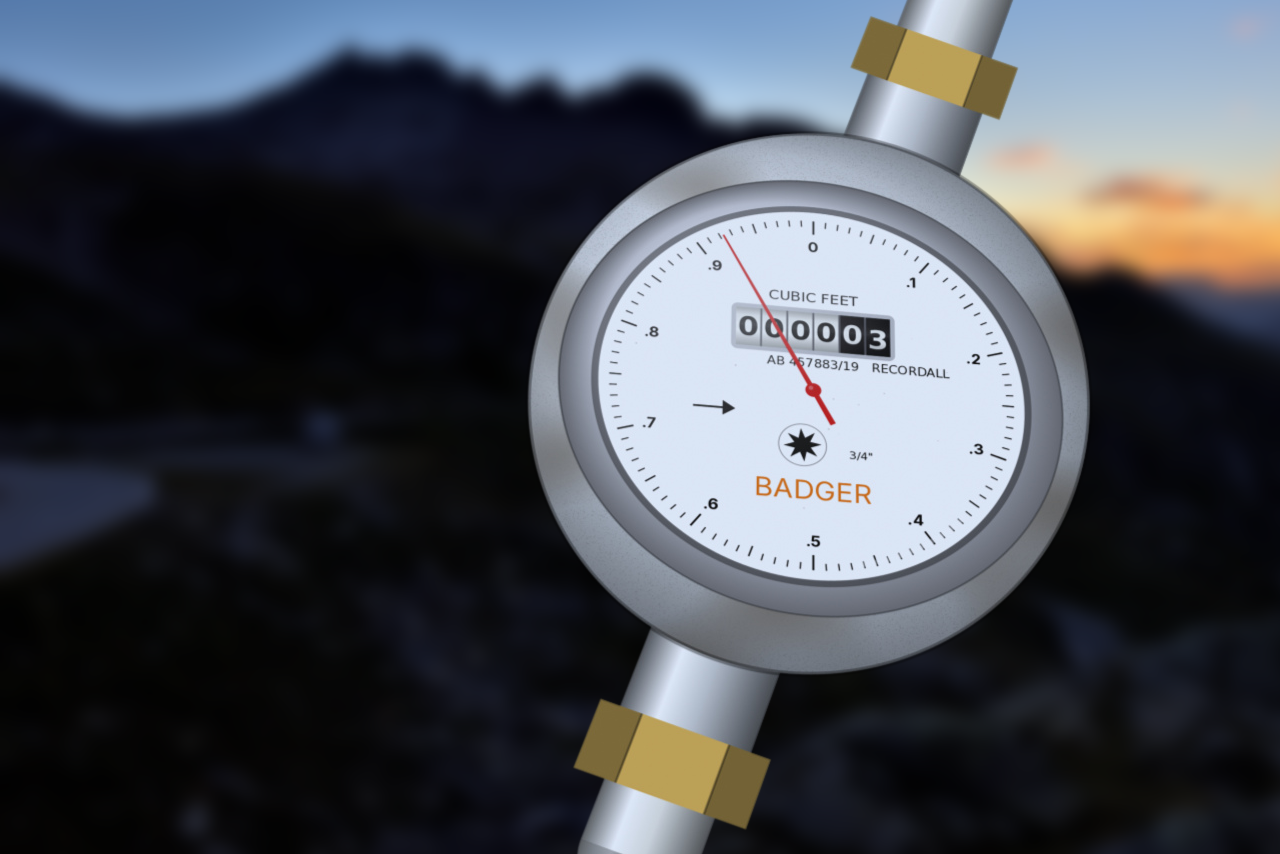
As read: 2.92ft³
